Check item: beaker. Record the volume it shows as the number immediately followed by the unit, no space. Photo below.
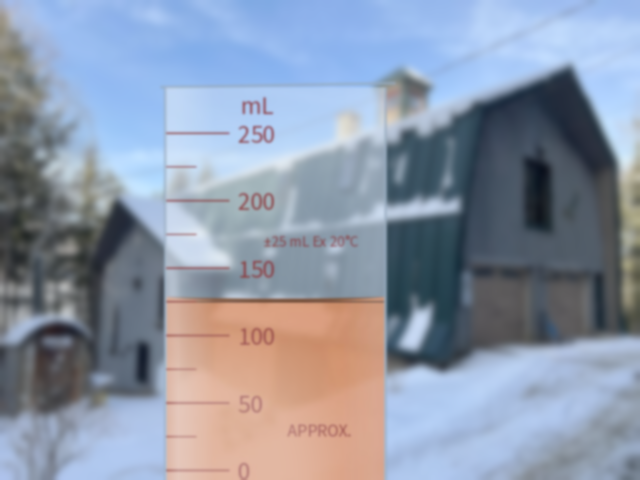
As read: 125mL
